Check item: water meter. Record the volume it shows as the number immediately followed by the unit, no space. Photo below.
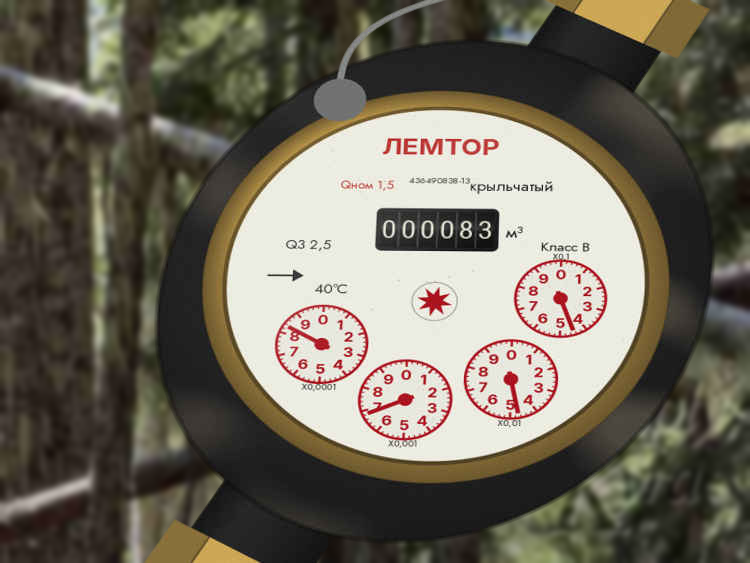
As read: 83.4468m³
